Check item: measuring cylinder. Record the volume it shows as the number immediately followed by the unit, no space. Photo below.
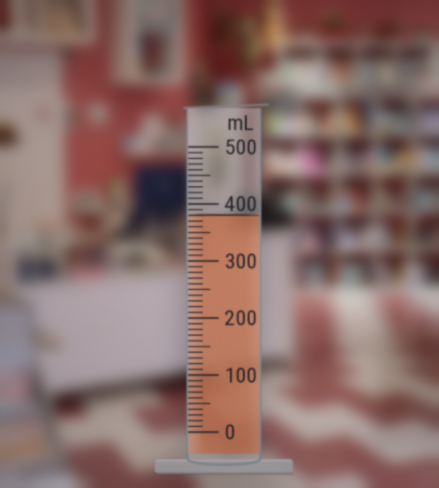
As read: 380mL
